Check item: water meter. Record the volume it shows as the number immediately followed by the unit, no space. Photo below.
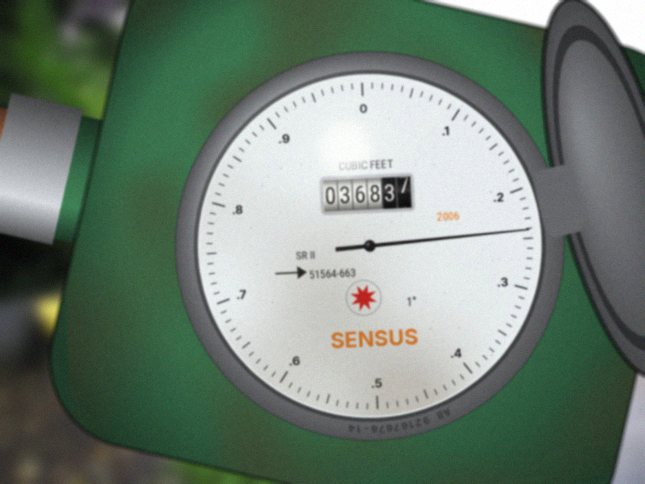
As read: 36837.24ft³
